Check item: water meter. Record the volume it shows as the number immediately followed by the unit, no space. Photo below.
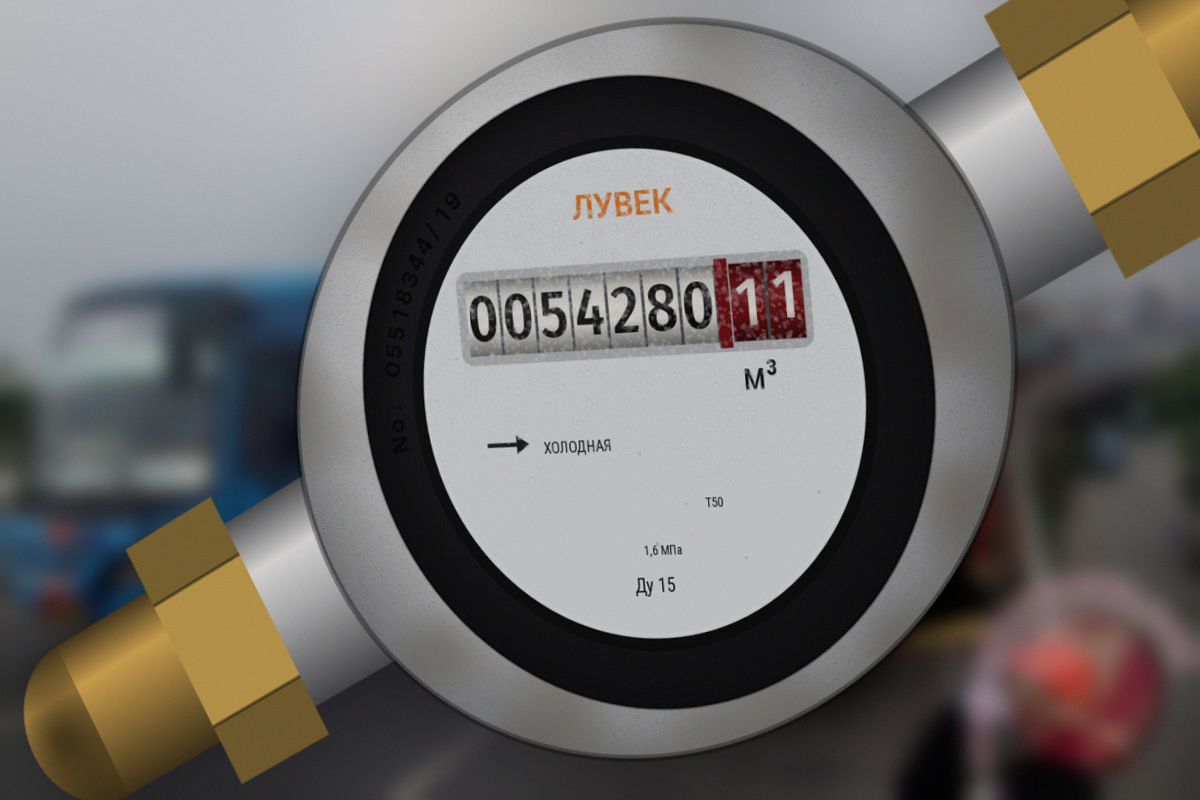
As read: 54280.11m³
